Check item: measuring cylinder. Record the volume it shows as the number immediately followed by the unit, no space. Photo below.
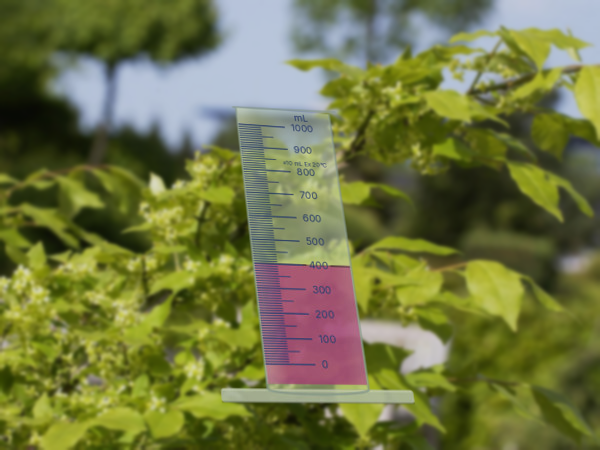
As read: 400mL
